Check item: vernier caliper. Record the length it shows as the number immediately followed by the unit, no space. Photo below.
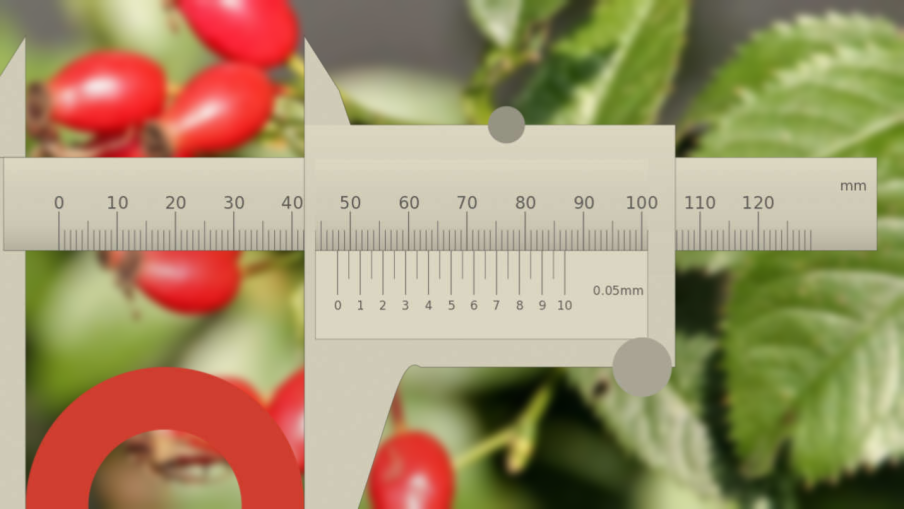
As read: 47.8mm
